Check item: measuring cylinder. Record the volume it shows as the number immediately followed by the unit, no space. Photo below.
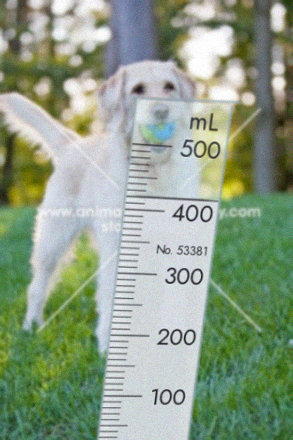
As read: 420mL
